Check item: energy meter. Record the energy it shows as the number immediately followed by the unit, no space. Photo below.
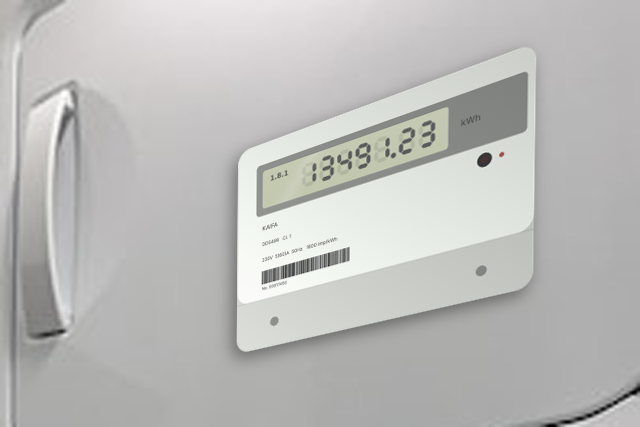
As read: 13491.23kWh
